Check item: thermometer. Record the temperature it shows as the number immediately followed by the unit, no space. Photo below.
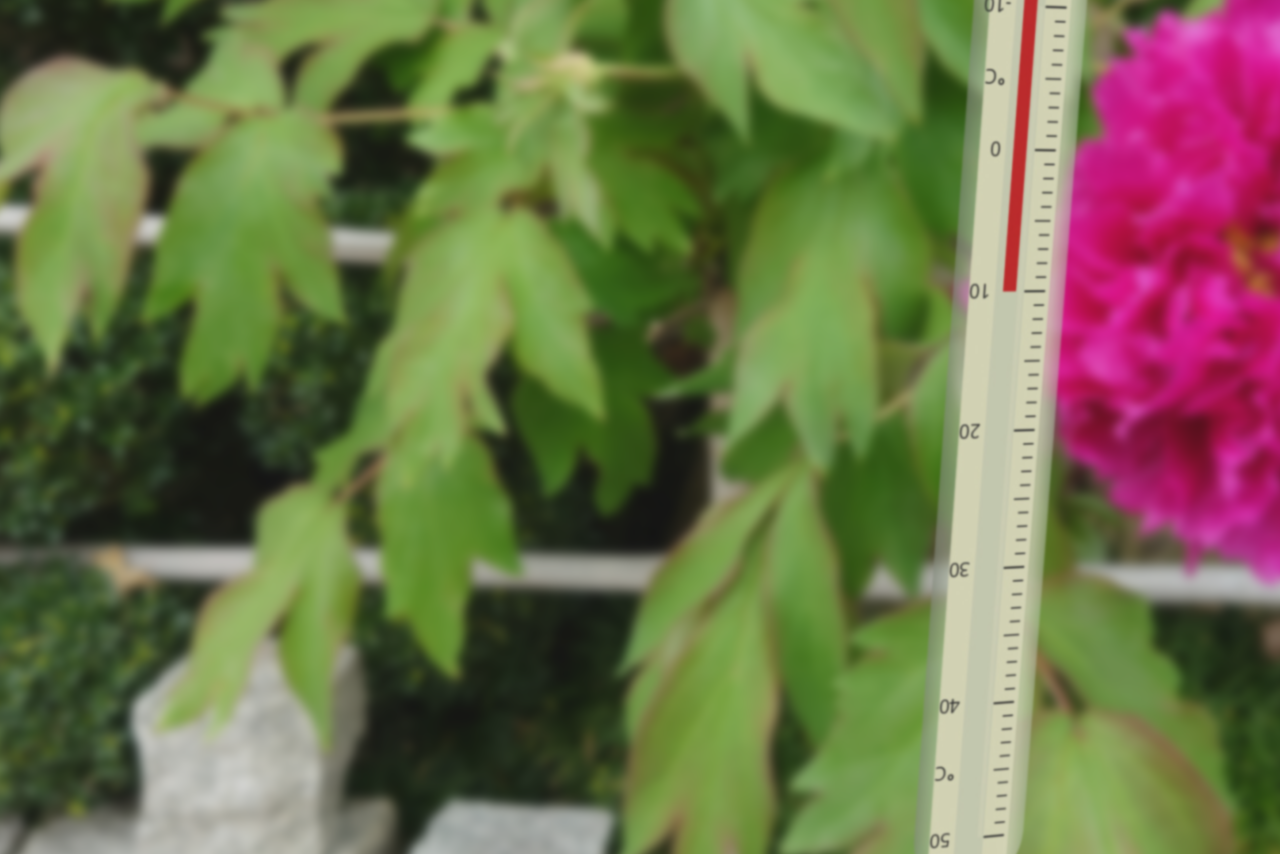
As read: 10°C
